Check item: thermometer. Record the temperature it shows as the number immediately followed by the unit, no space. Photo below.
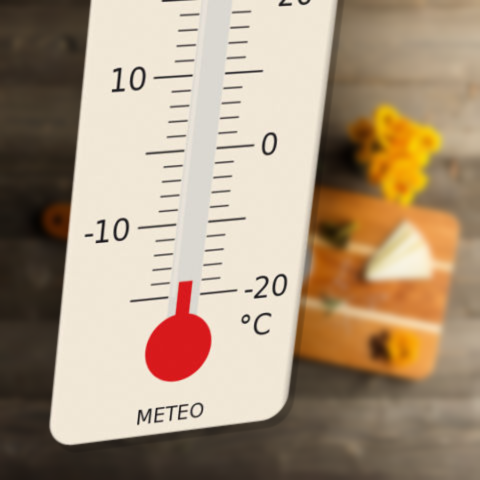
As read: -18°C
